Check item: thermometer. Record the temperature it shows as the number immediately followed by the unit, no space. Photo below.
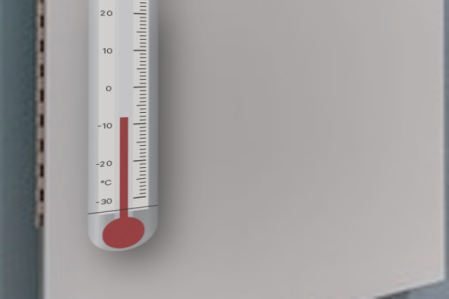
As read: -8°C
